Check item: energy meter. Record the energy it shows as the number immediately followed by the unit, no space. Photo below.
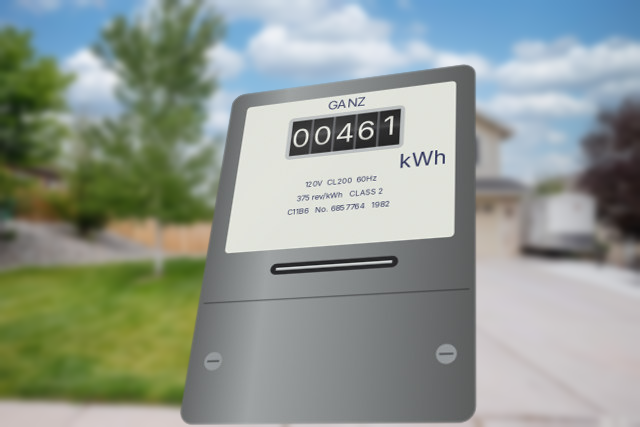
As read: 461kWh
